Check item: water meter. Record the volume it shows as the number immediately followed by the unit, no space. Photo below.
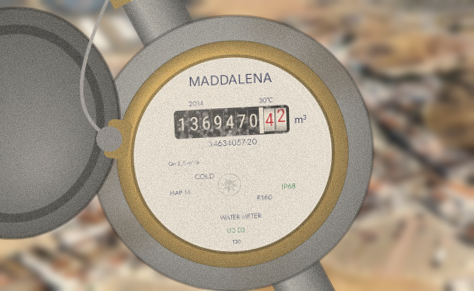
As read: 1369470.42m³
